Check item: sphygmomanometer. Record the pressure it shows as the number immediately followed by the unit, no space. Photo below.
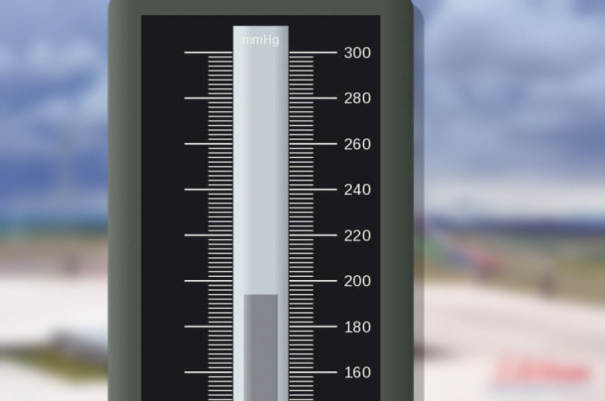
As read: 194mmHg
